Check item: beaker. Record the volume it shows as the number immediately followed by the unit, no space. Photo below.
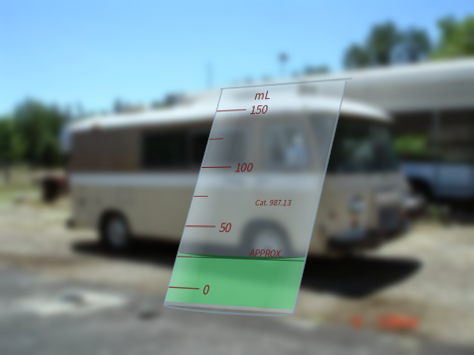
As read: 25mL
